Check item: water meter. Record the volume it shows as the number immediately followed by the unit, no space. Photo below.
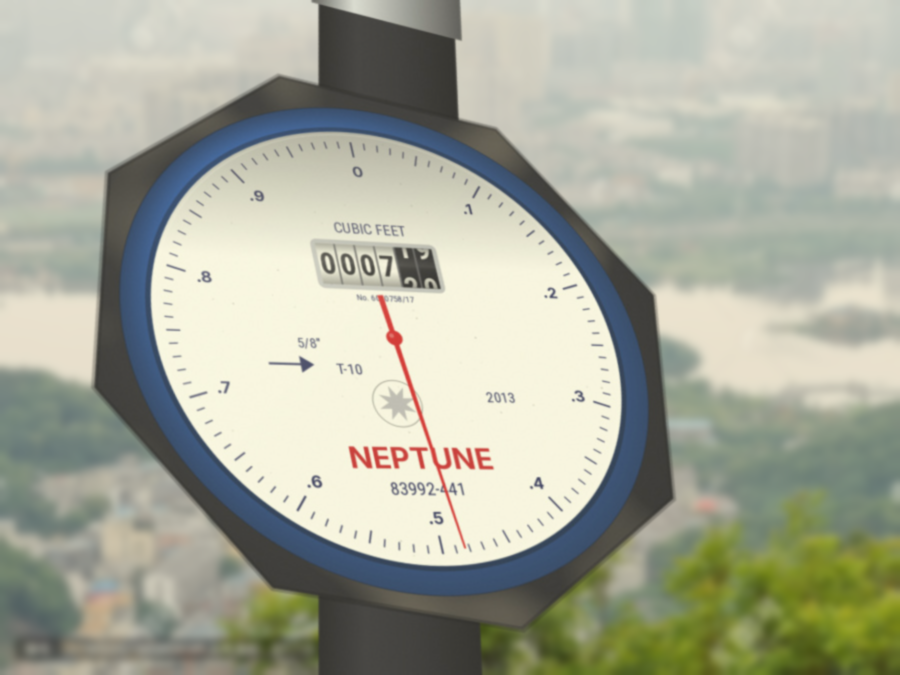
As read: 719.48ft³
